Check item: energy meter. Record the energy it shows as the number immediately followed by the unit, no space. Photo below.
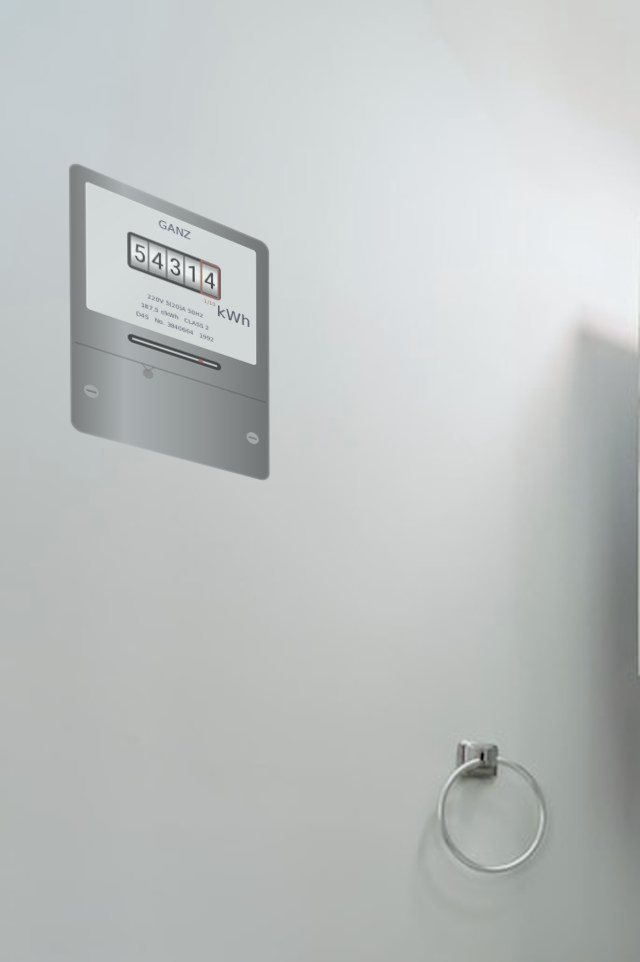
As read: 5431.4kWh
